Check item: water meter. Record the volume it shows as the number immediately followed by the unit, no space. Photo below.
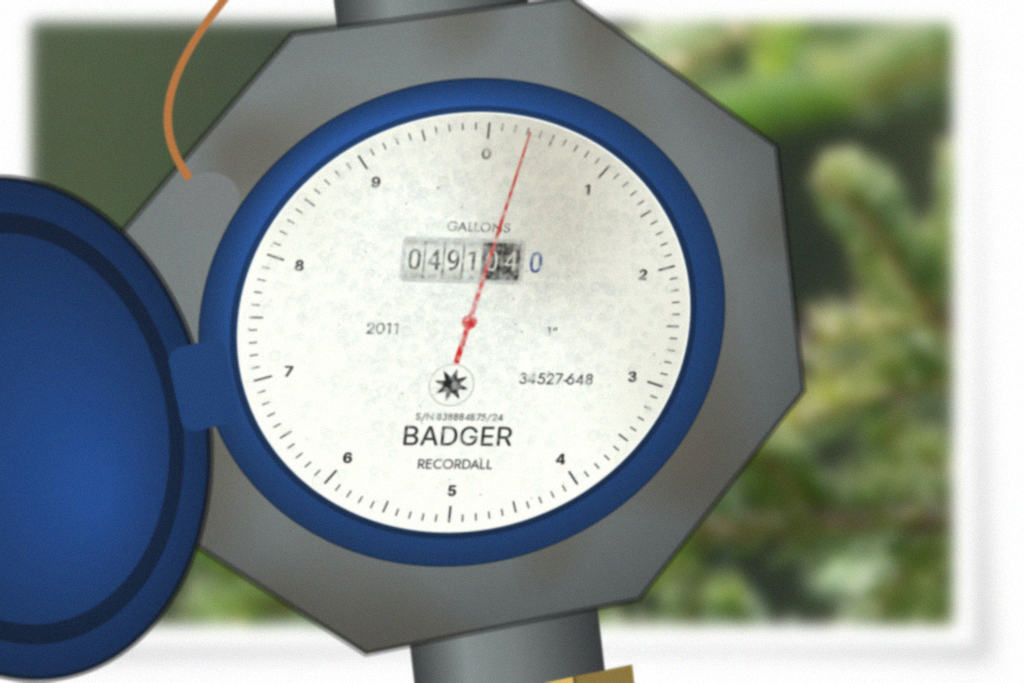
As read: 491040.3gal
